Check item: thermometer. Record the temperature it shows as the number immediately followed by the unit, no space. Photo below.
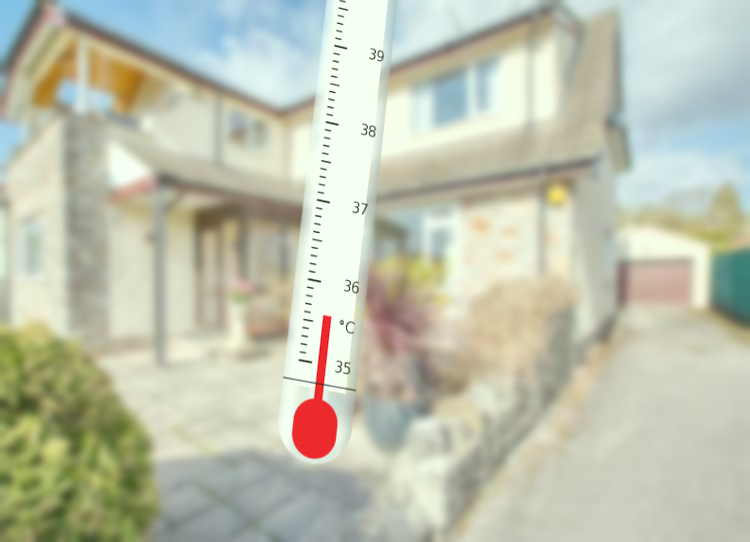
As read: 35.6°C
